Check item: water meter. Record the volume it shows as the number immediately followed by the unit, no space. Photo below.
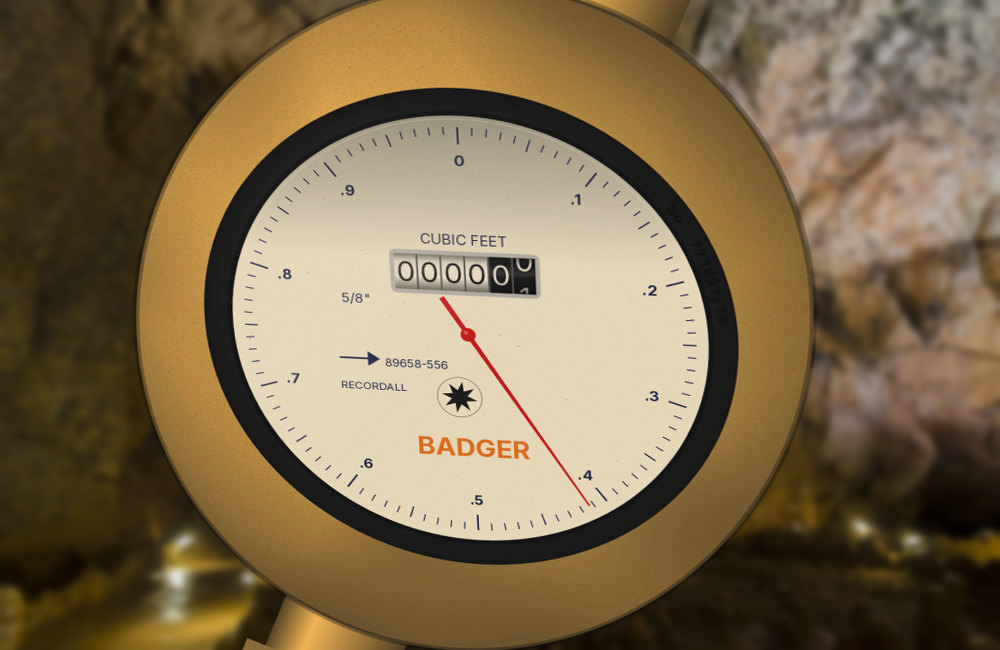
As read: 0.41ft³
